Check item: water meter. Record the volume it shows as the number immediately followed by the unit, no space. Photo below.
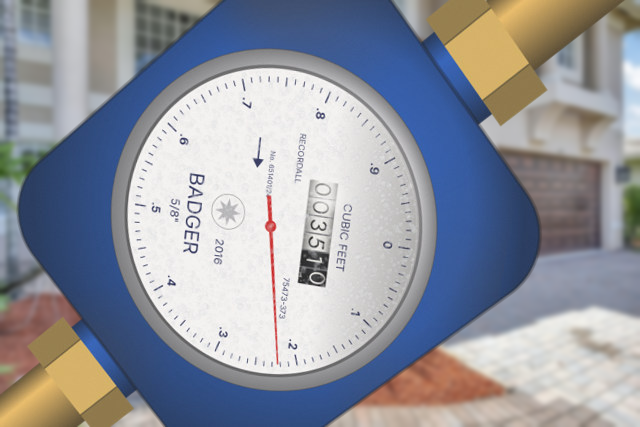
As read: 3510.22ft³
